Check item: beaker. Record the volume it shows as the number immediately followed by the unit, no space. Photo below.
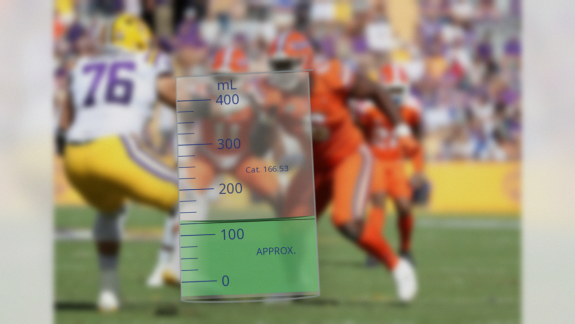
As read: 125mL
